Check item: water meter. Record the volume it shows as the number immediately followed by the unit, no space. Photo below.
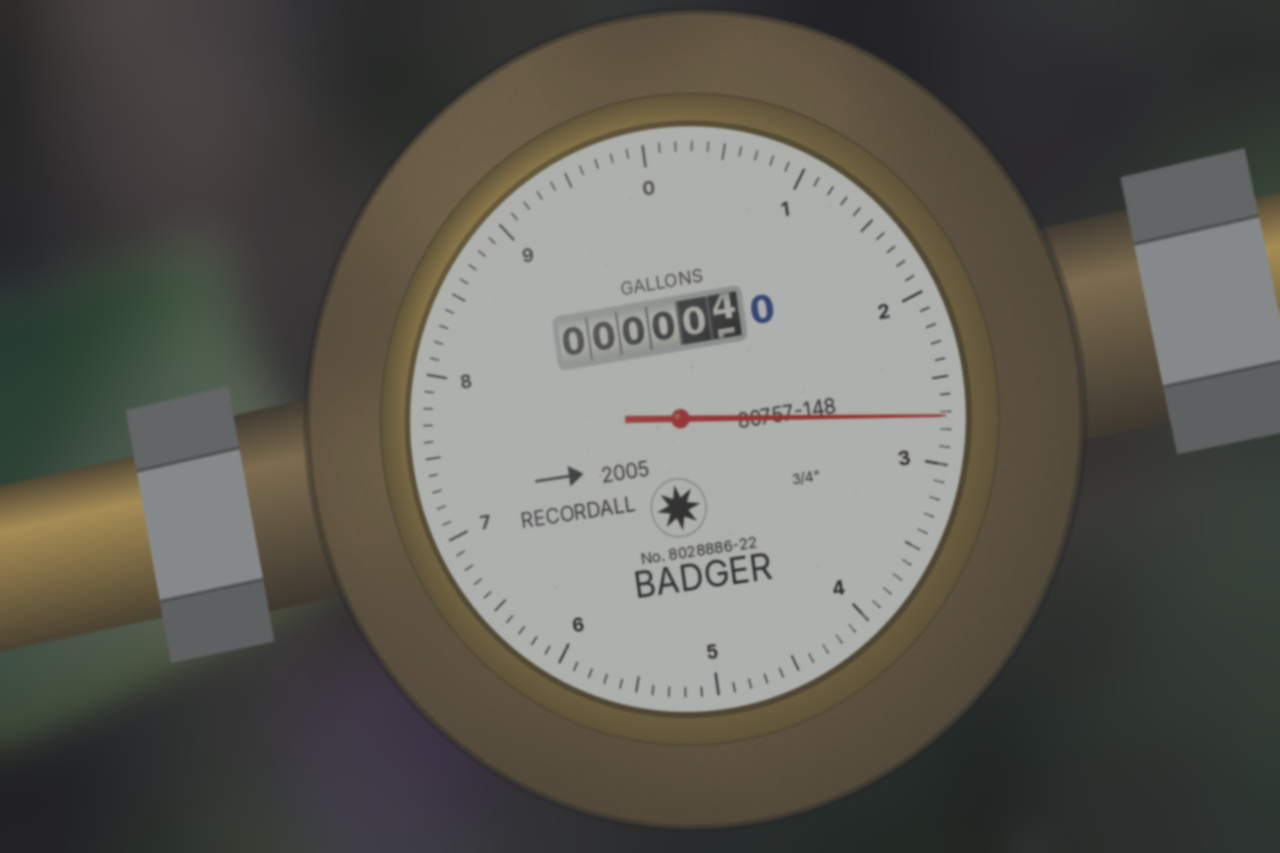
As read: 42.7gal
